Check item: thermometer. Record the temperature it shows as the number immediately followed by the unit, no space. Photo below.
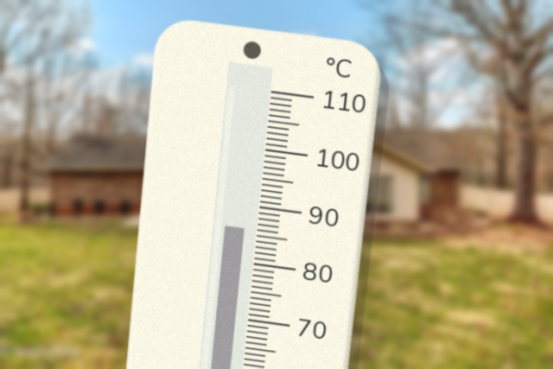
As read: 86°C
